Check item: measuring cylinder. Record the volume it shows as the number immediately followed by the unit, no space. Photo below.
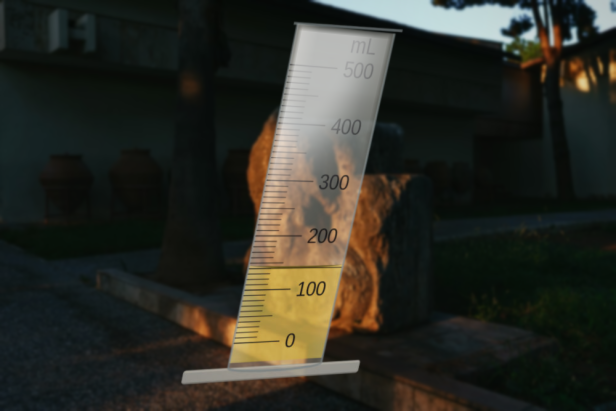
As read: 140mL
